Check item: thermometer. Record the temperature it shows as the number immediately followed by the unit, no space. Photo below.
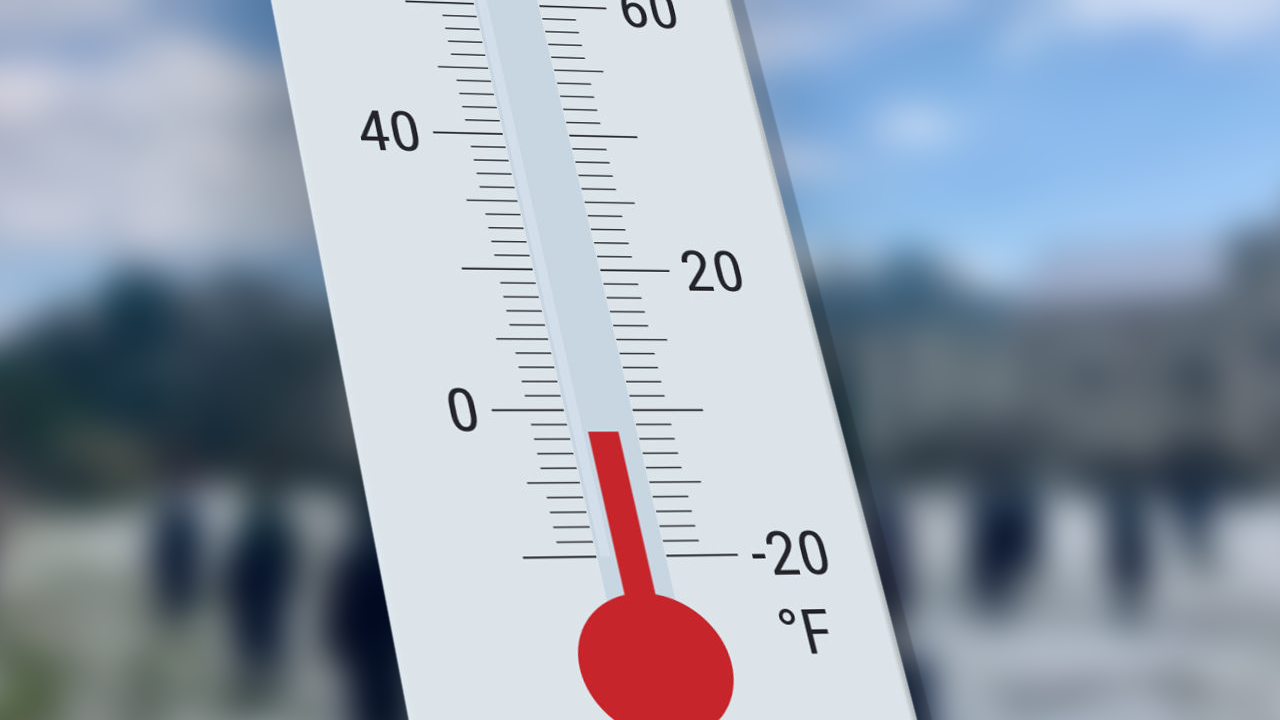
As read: -3°F
